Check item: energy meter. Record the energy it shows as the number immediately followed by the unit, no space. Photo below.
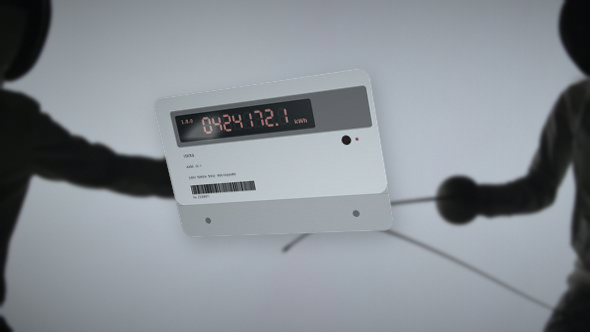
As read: 424172.1kWh
